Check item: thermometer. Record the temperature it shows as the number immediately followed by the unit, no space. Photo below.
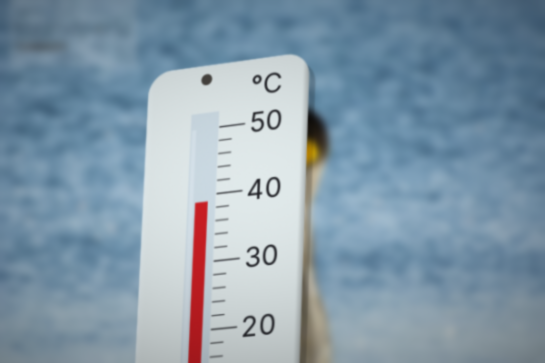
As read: 39°C
